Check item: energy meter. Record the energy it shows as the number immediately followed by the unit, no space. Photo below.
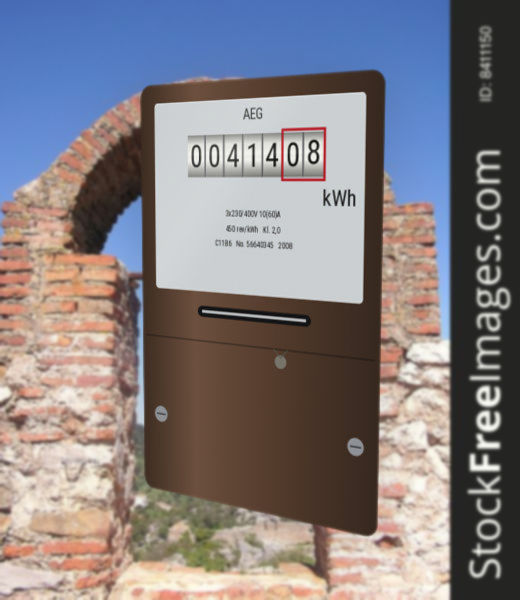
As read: 414.08kWh
